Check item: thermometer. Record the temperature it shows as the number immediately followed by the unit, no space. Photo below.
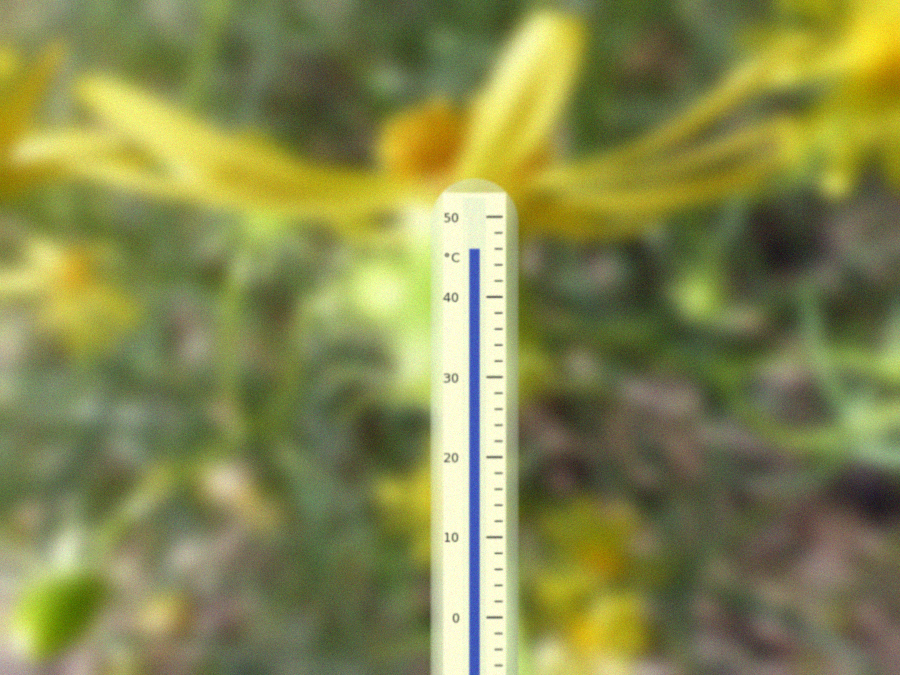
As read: 46°C
